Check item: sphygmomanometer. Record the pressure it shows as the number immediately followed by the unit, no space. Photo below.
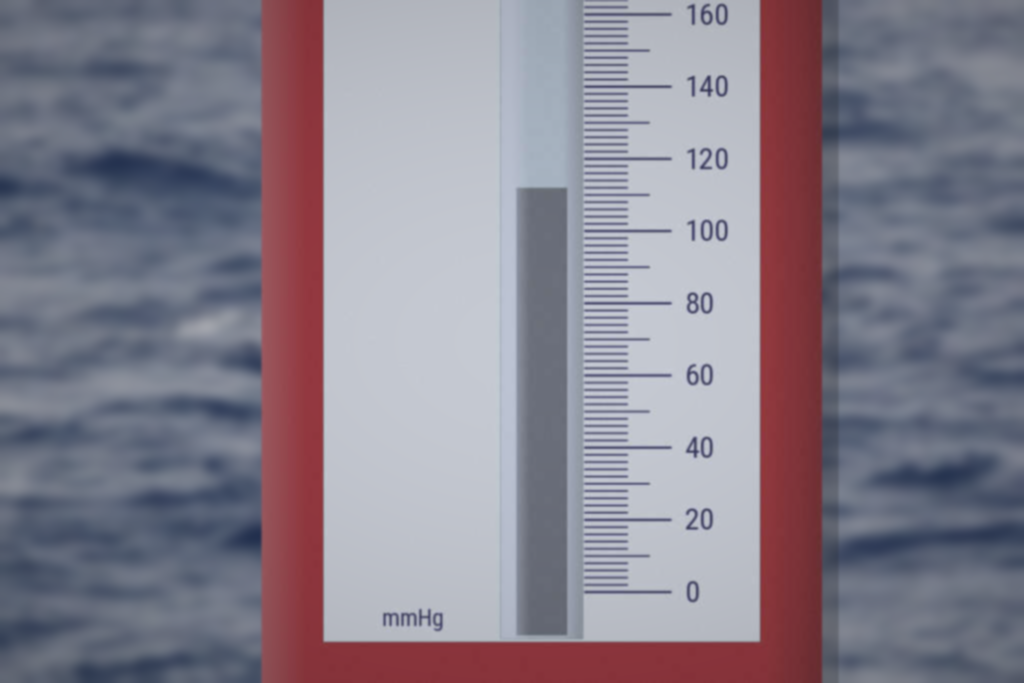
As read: 112mmHg
